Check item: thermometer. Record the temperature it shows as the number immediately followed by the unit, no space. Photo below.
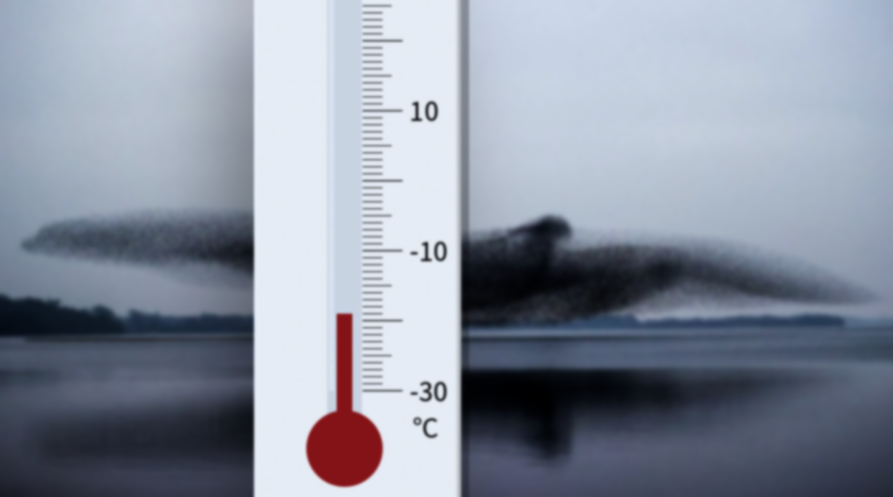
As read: -19°C
